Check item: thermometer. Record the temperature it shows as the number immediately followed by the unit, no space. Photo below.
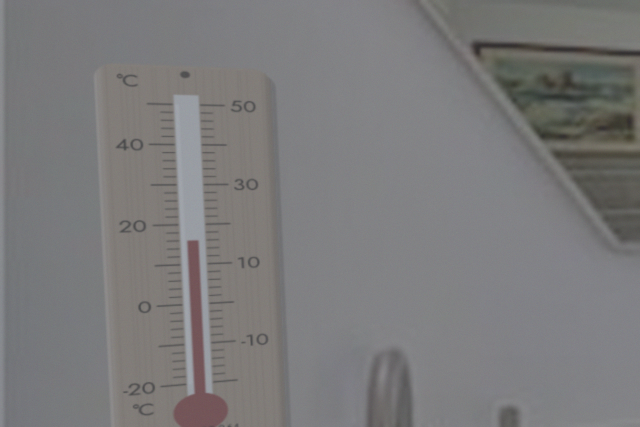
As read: 16°C
